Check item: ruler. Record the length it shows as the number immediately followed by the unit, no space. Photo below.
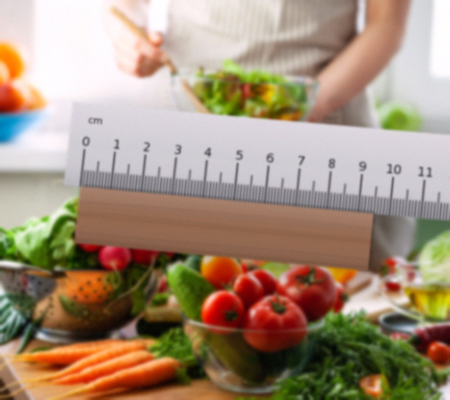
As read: 9.5cm
